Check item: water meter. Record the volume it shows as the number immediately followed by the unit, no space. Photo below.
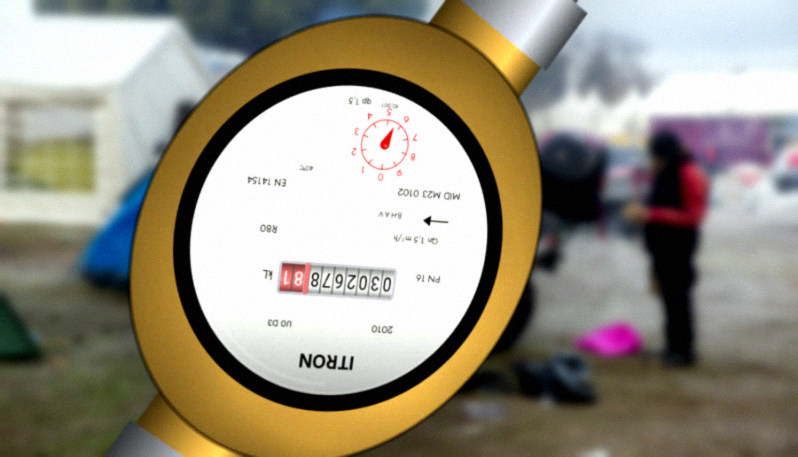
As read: 302678.815kL
